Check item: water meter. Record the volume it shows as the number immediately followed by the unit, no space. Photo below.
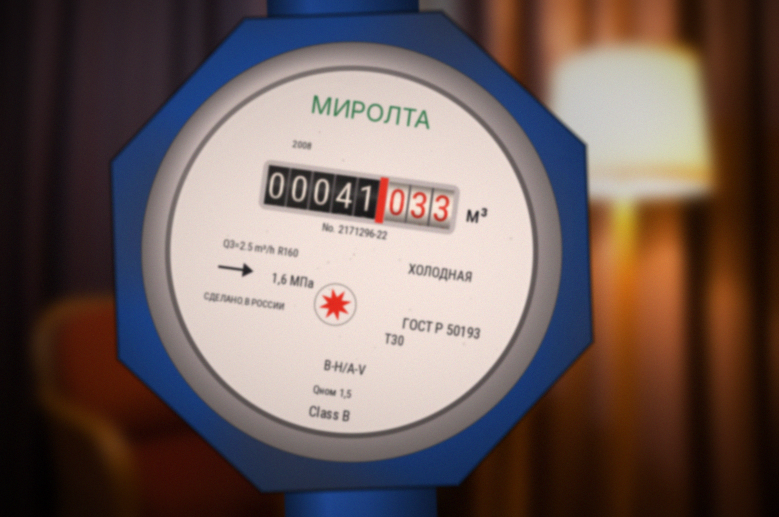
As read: 41.033m³
